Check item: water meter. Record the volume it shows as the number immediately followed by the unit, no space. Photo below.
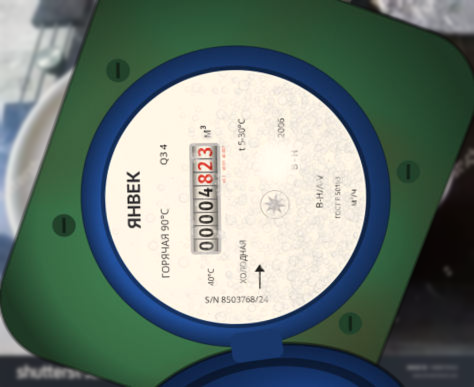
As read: 4.823m³
